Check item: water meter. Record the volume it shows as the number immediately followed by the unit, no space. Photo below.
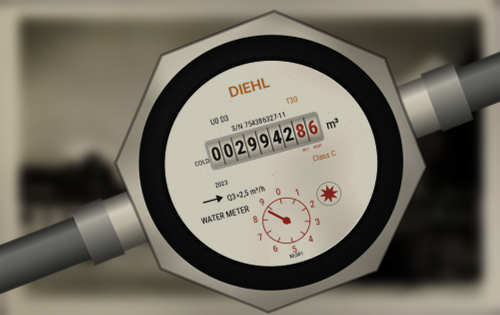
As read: 29942.868m³
